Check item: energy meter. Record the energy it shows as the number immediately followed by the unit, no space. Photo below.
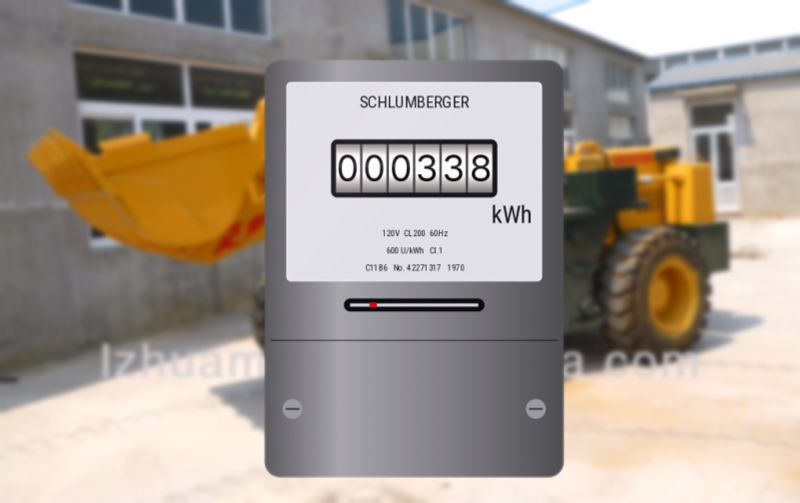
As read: 338kWh
